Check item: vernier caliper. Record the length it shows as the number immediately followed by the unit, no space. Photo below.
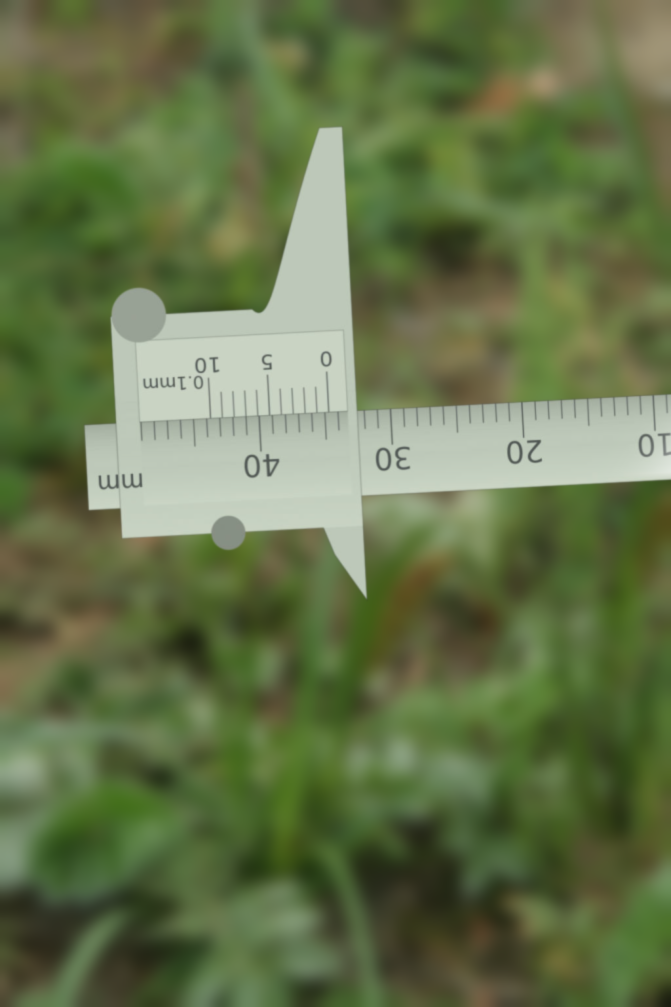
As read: 34.7mm
